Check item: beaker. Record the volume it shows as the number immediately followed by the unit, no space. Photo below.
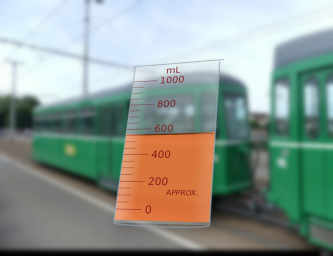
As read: 550mL
